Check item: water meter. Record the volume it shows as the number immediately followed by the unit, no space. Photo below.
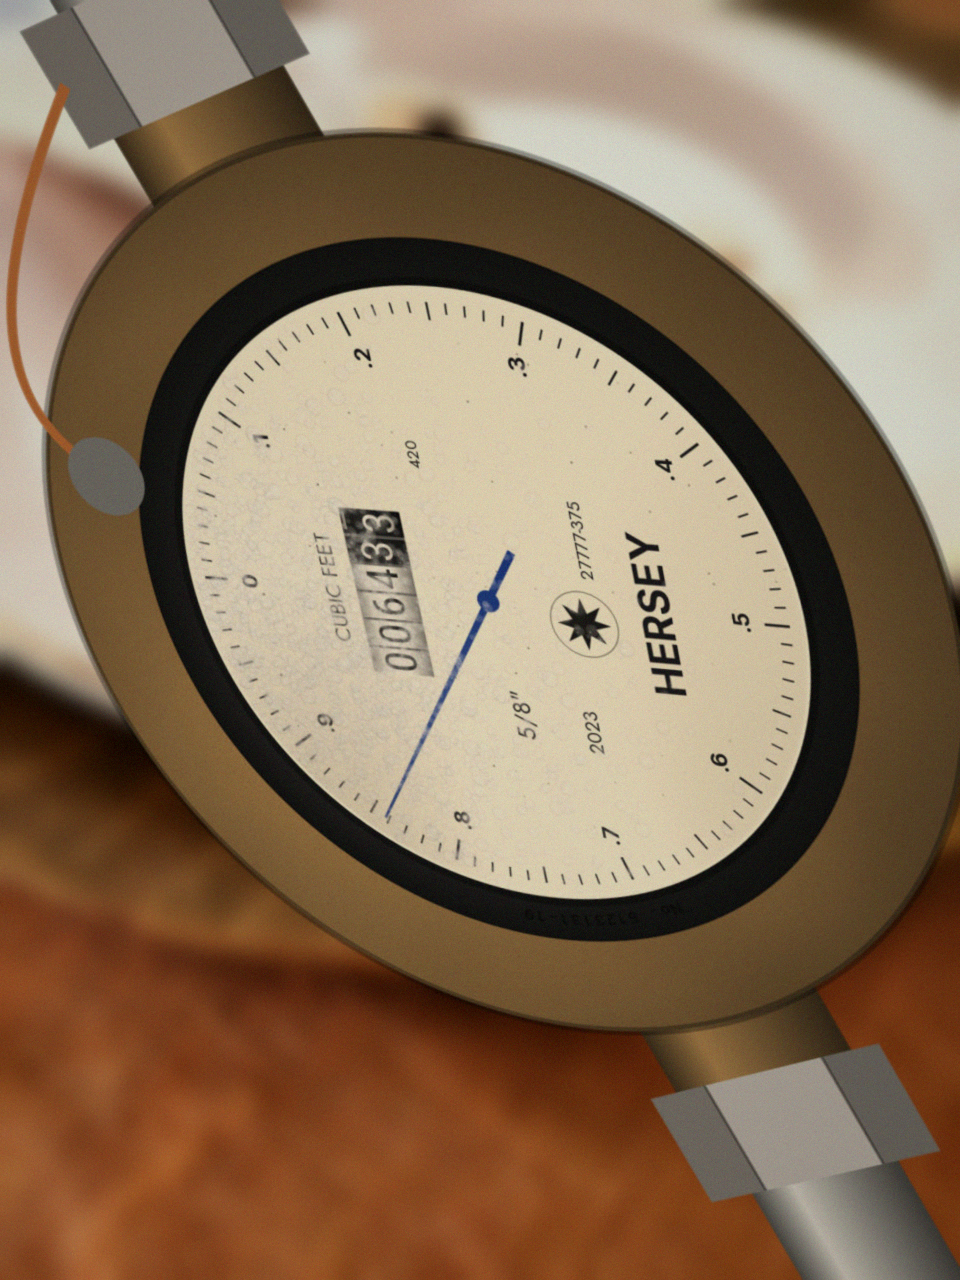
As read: 6432.84ft³
